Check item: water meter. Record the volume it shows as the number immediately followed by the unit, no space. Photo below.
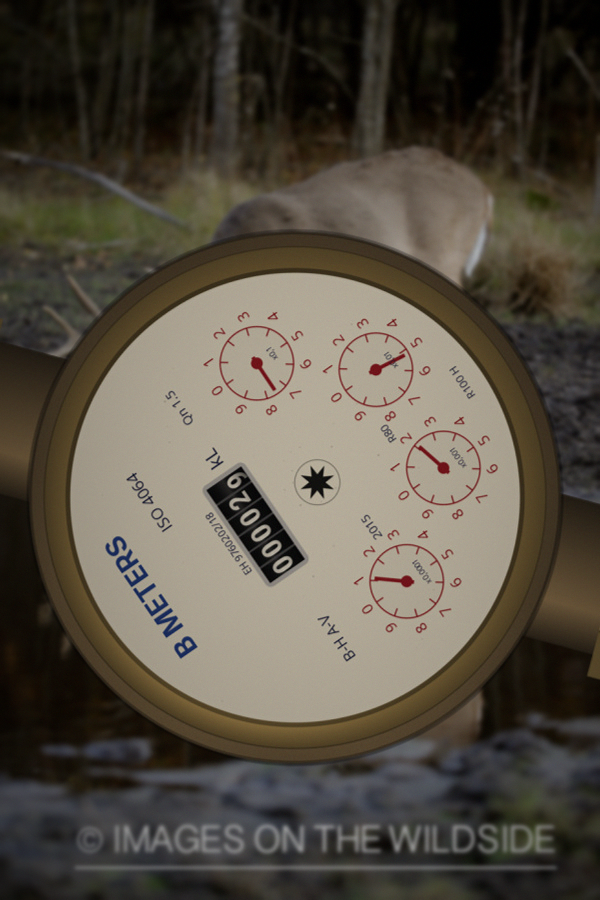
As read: 28.7521kL
